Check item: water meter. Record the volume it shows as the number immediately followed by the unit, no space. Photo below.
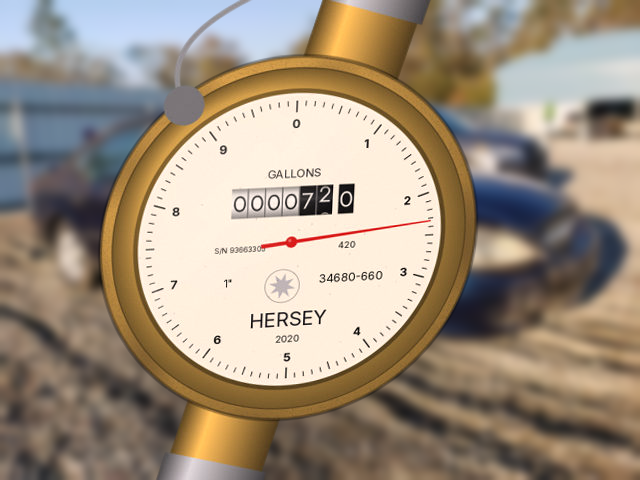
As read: 722.3gal
